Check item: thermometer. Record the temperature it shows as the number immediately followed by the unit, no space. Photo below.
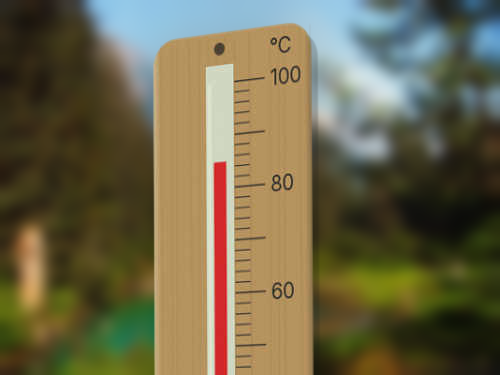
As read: 85°C
